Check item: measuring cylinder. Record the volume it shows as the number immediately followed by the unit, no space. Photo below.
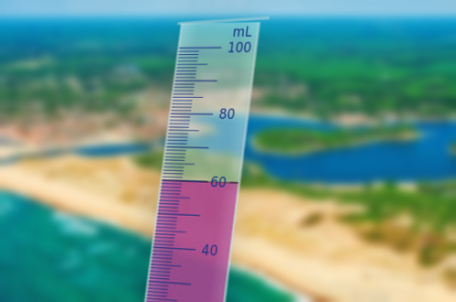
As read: 60mL
